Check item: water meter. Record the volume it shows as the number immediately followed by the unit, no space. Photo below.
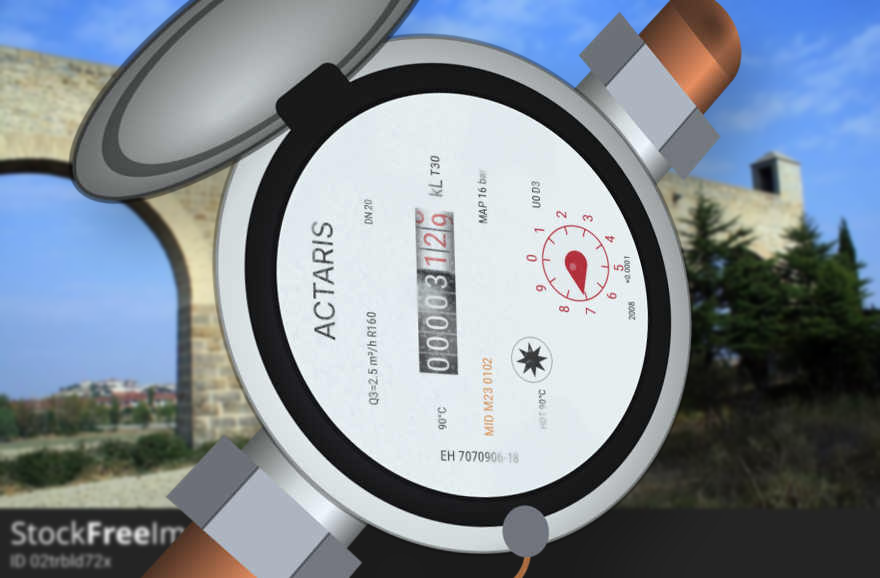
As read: 3.1287kL
